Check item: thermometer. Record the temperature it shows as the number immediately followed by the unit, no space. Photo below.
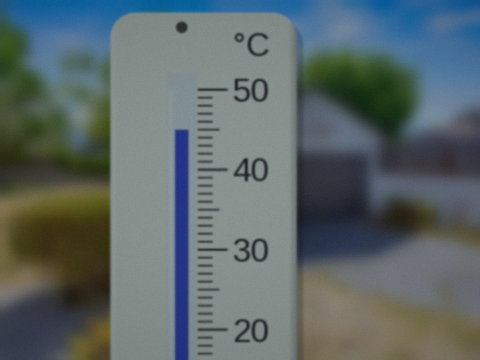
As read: 45°C
